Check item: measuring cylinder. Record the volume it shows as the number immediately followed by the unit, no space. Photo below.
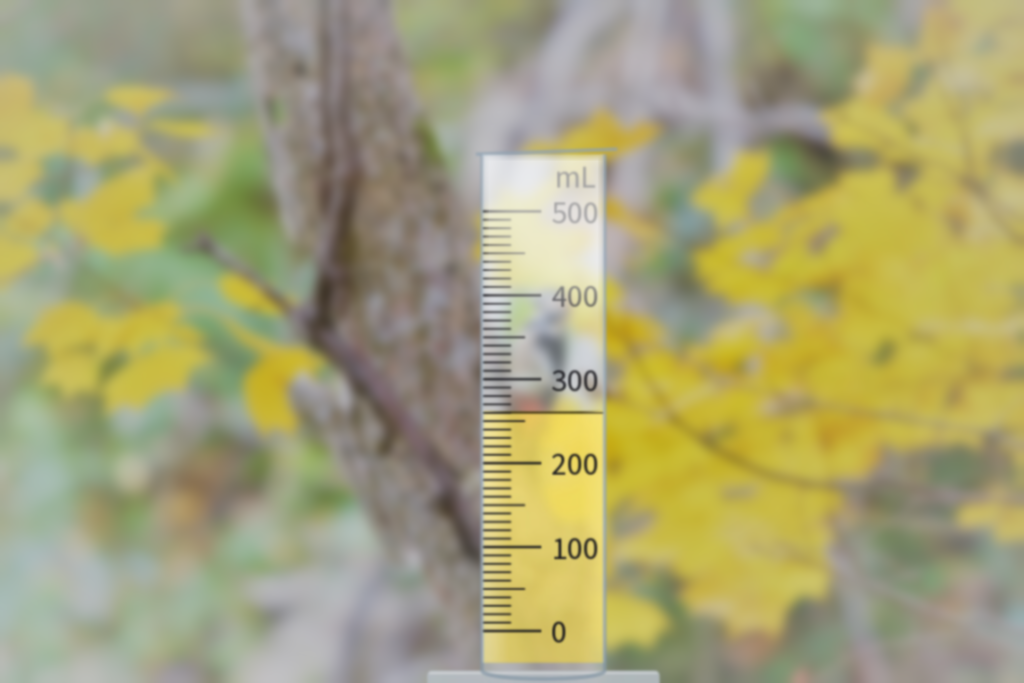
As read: 260mL
